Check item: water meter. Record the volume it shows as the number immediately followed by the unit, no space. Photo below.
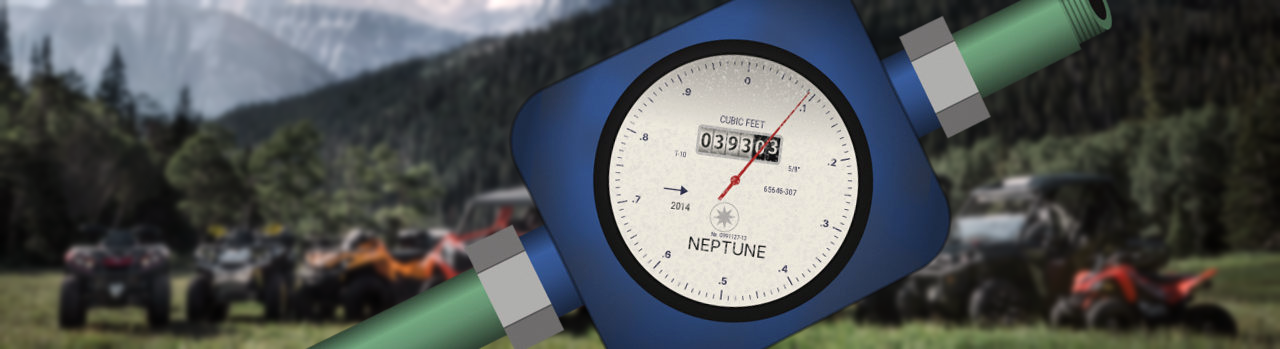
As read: 39303.09ft³
